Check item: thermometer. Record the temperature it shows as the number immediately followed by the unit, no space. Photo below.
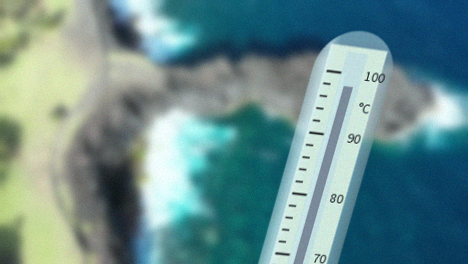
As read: 98°C
